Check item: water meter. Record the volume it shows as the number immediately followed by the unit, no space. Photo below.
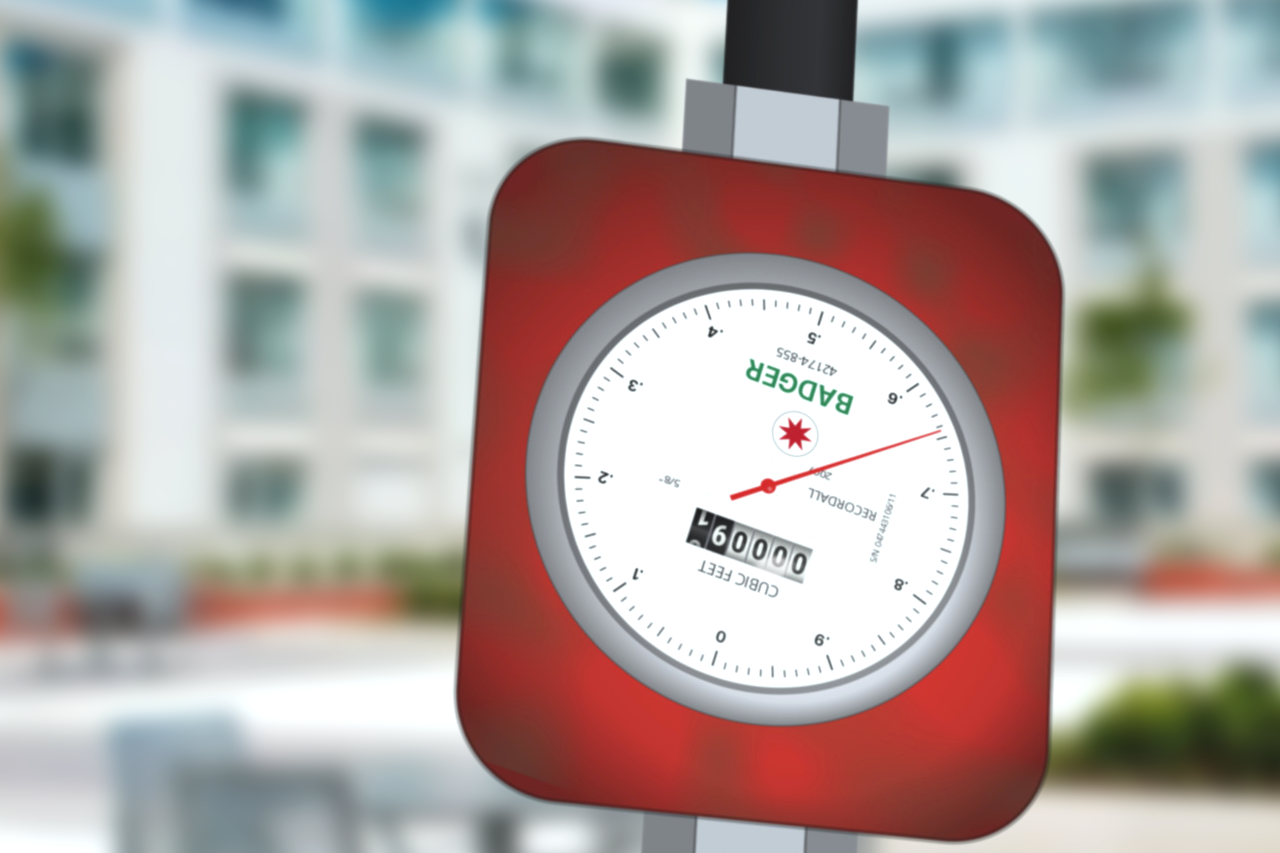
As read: 90.64ft³
